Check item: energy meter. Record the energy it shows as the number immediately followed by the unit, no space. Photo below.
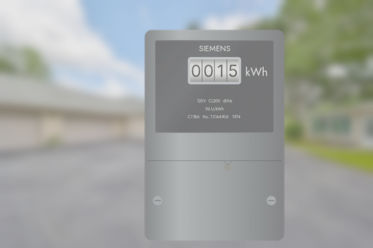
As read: 15kWh
